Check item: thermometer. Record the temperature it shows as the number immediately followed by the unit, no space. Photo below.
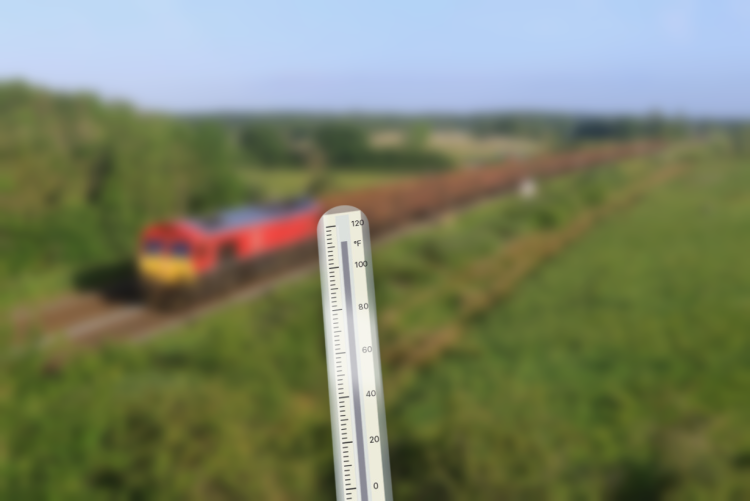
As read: 112°F
